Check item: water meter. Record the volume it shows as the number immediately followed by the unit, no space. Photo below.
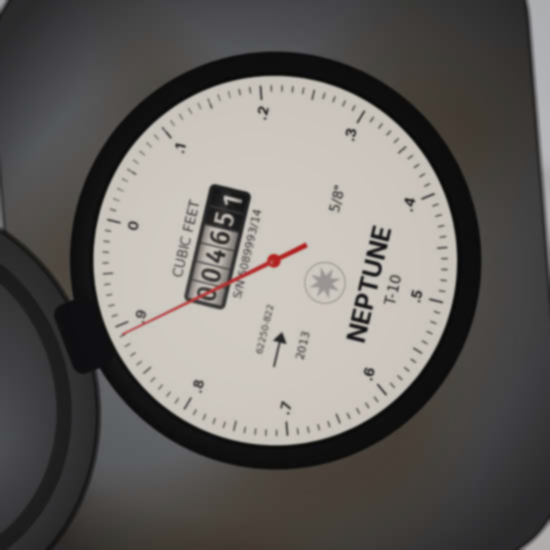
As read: 4650.89ft³
